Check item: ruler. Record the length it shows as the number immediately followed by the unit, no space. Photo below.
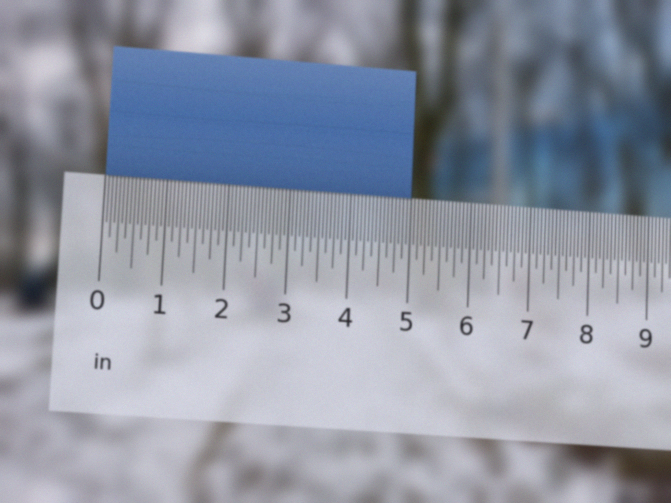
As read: 5in
